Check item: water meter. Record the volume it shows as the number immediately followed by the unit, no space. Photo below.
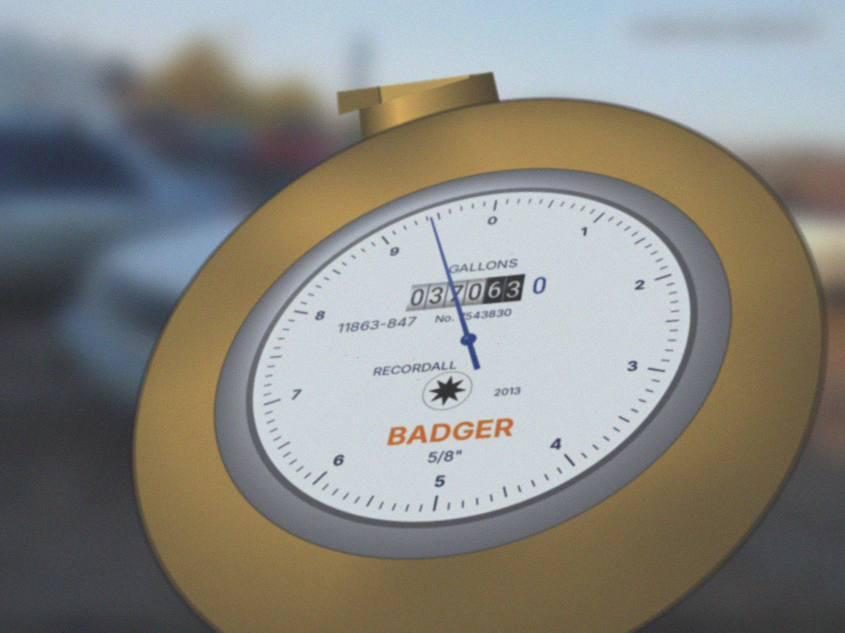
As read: 370629.4gal
